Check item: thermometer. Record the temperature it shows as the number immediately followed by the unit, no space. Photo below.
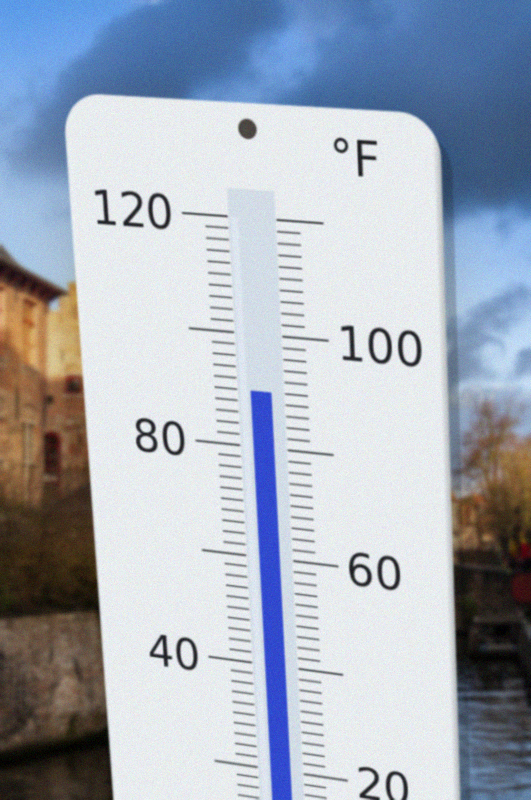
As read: 90°F
